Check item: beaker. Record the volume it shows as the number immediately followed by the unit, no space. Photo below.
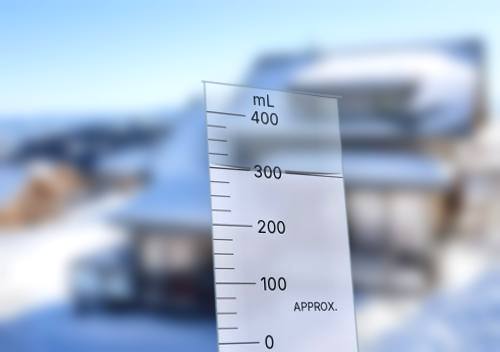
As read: 300mL
